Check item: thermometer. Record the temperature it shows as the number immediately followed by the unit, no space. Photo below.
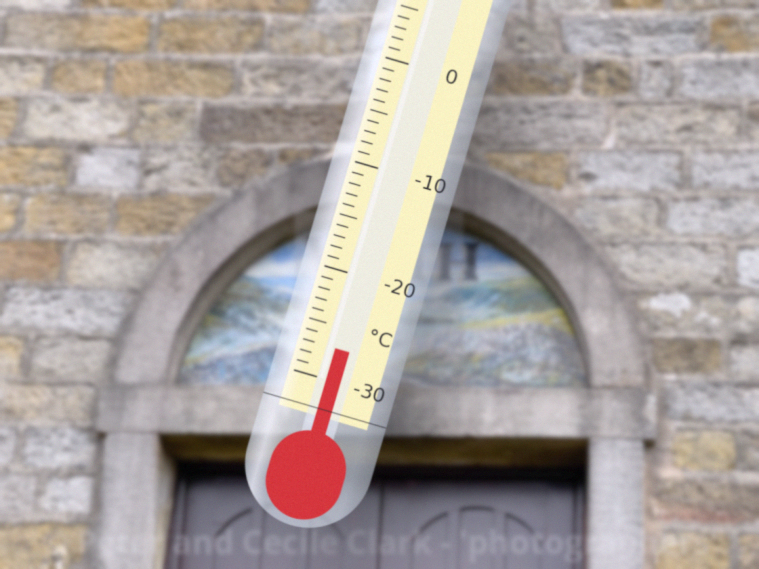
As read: -27°C
